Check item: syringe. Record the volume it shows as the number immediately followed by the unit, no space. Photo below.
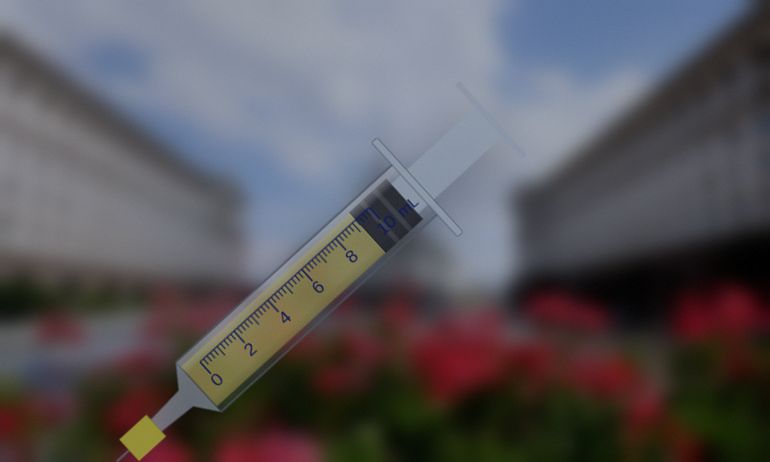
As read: 9.2mL
